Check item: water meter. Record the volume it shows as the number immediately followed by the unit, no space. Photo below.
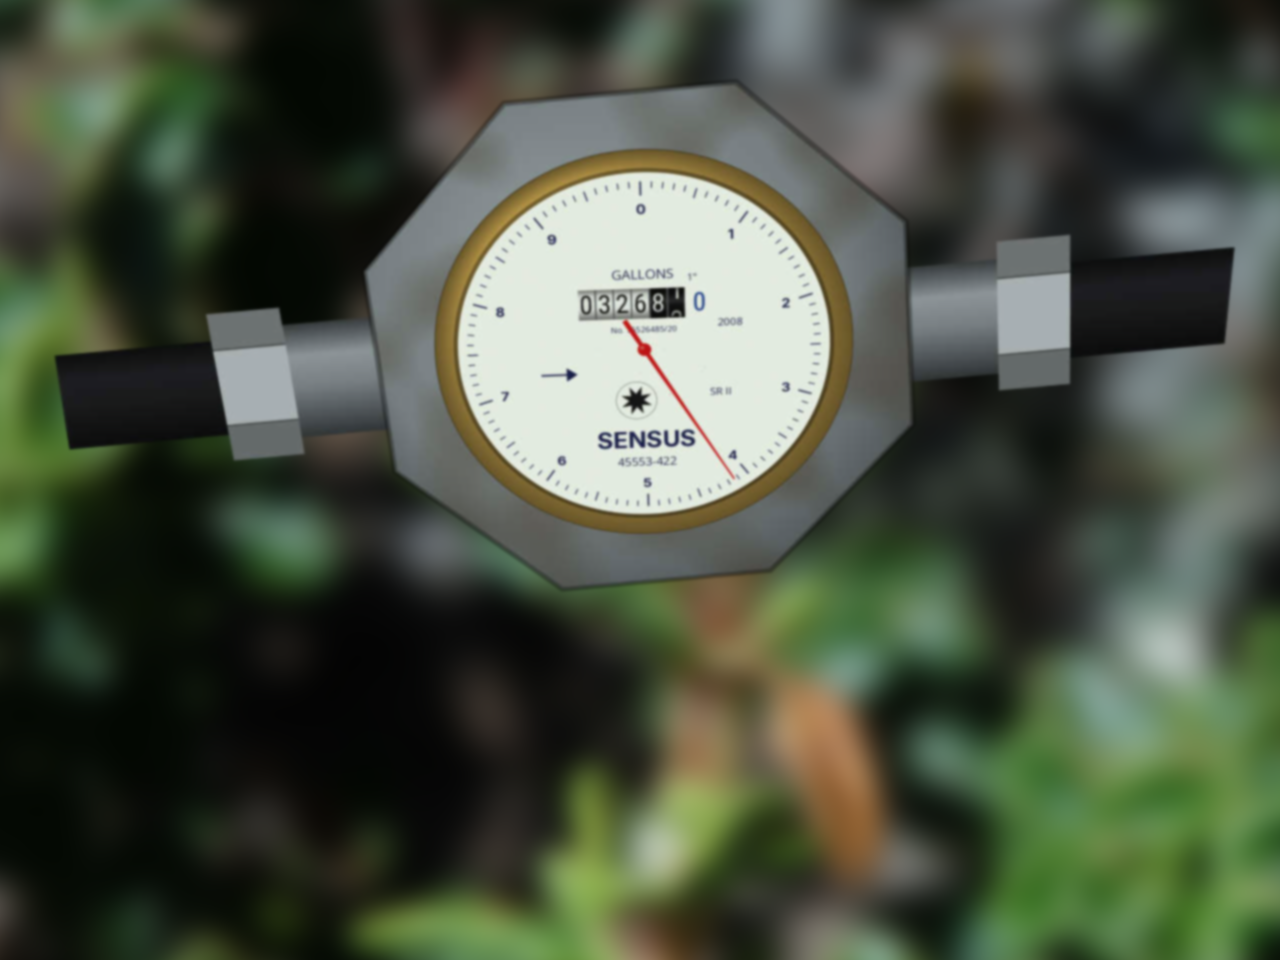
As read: 326814.1gal
